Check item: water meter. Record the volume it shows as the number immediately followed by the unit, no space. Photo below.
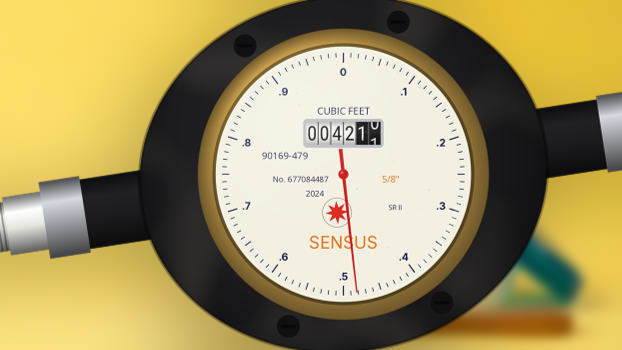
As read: 4210.48ft³
